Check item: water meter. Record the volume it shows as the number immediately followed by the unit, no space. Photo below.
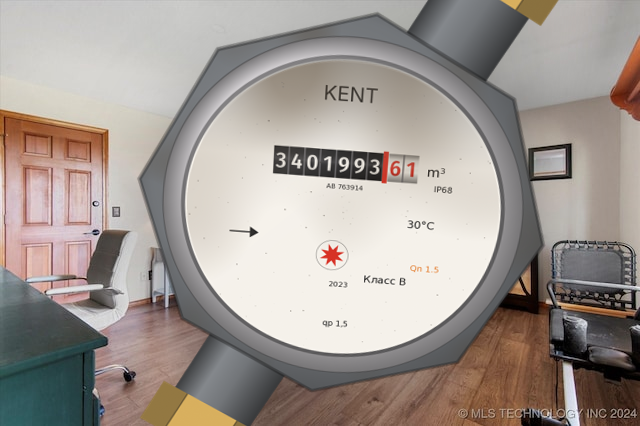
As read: 3401993.61m³
